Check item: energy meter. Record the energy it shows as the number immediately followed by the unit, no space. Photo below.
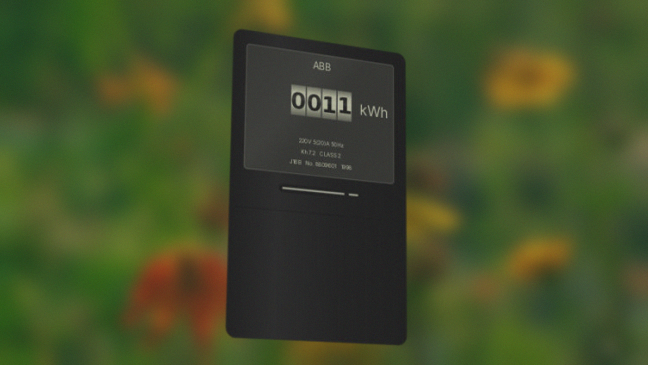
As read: 11kWh
